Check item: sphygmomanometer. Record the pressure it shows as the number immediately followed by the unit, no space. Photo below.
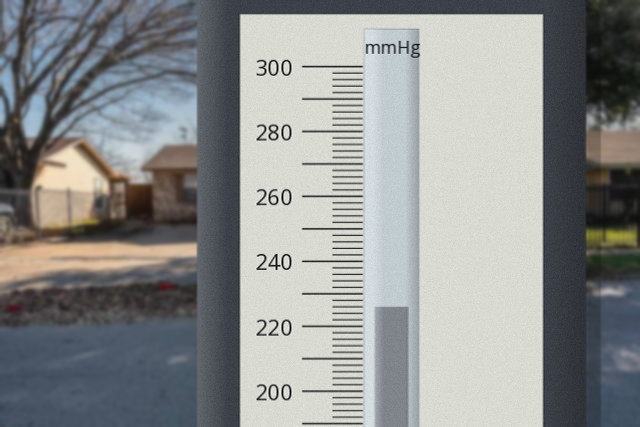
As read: 226mmHg
